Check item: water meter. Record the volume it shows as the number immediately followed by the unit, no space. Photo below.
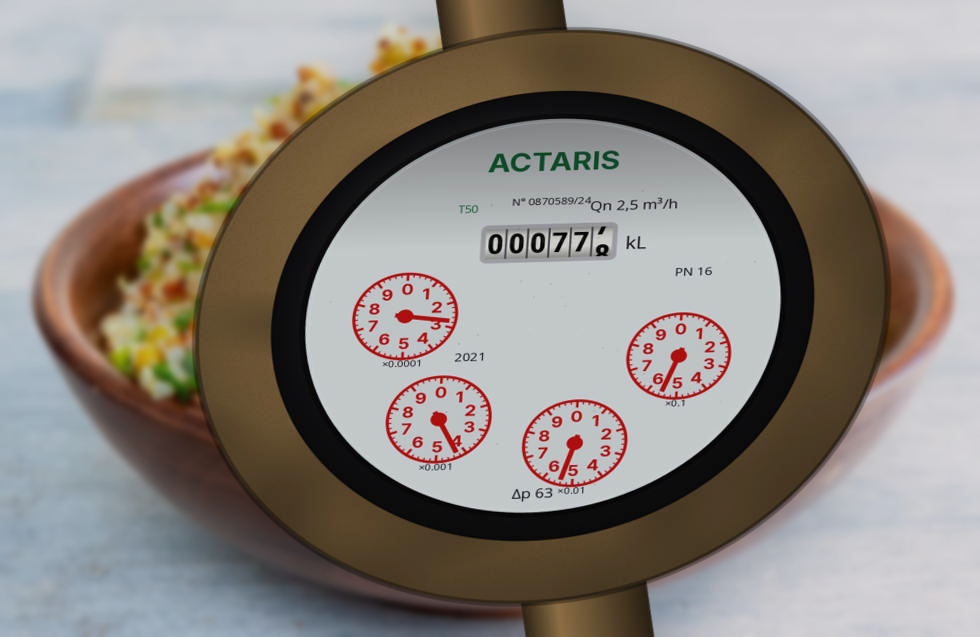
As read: 777.5542kL
